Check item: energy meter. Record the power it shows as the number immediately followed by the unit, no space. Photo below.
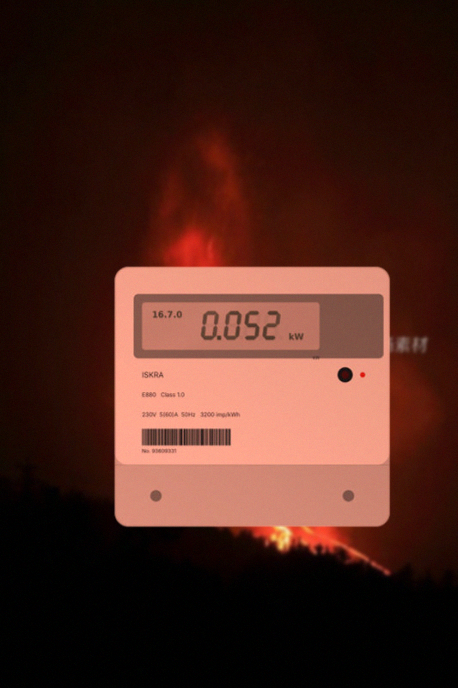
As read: 0.052kW
